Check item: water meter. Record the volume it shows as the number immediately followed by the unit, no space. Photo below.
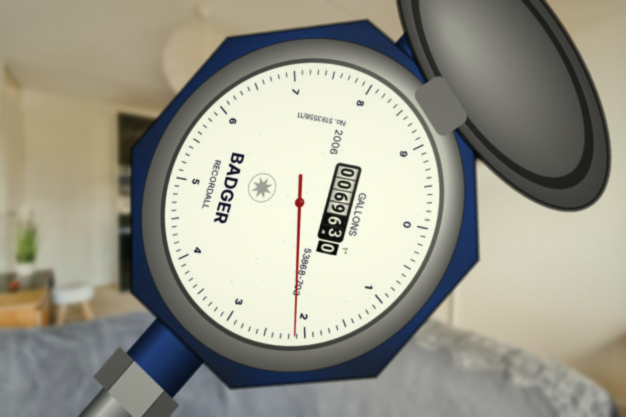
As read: 69632.1gal
